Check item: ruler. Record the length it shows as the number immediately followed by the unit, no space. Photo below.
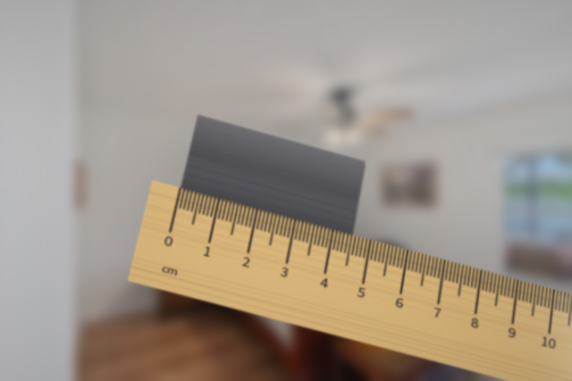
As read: 4.5cm
